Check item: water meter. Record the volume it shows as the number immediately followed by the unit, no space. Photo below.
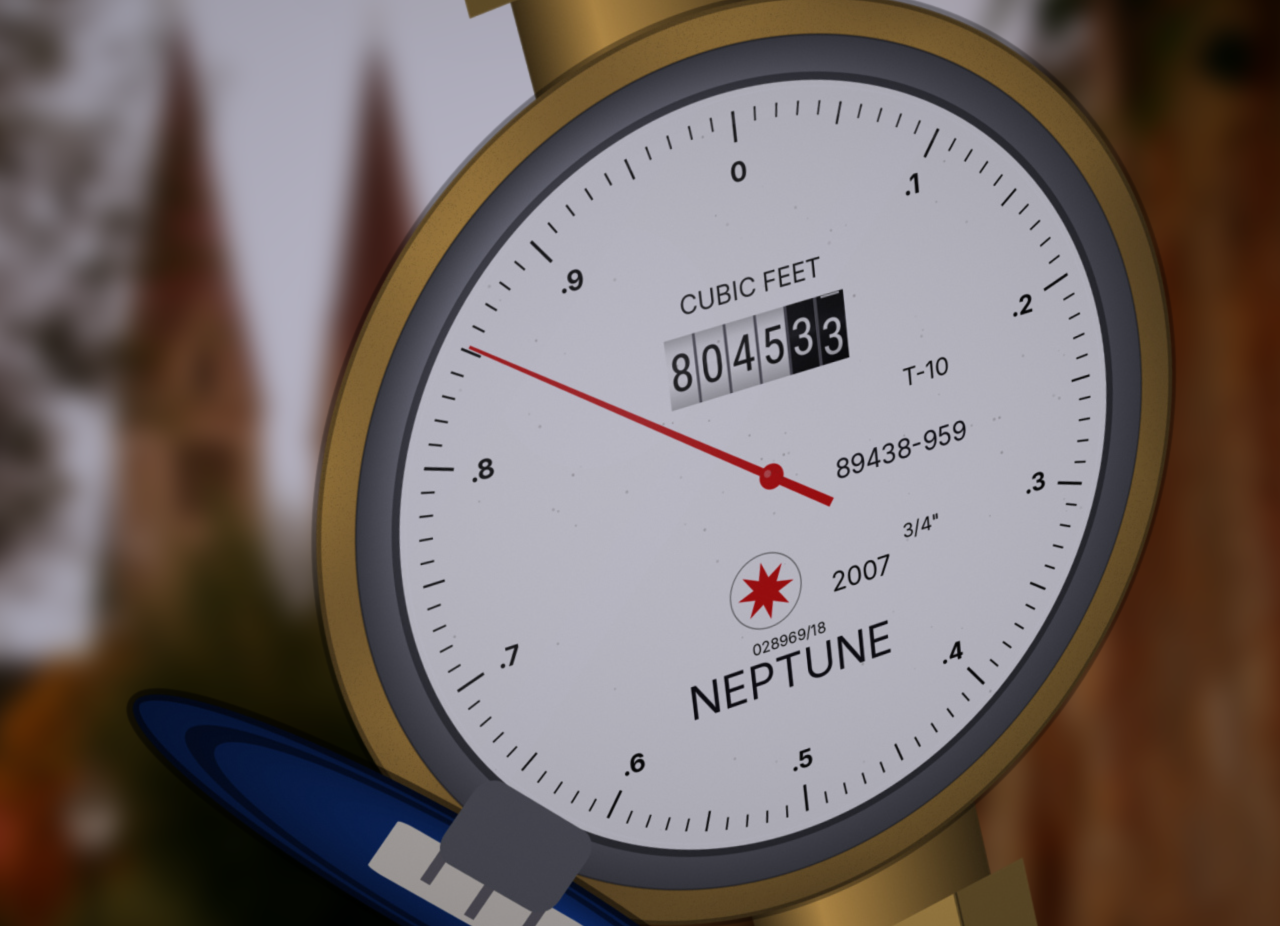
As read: 804532.85ft³
